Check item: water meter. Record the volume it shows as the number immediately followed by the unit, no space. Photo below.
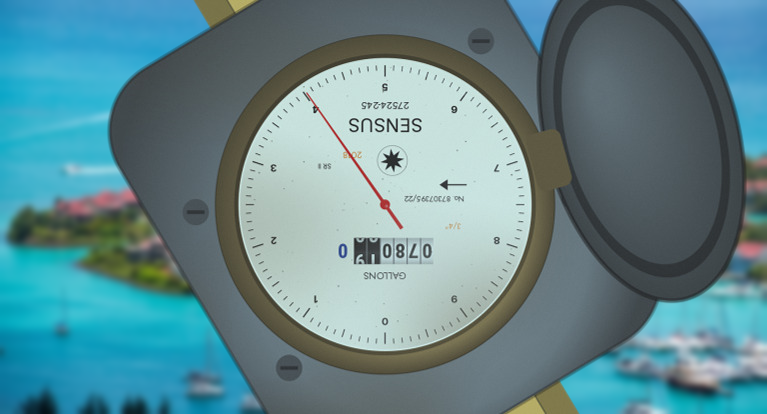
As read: 780194.0gal
